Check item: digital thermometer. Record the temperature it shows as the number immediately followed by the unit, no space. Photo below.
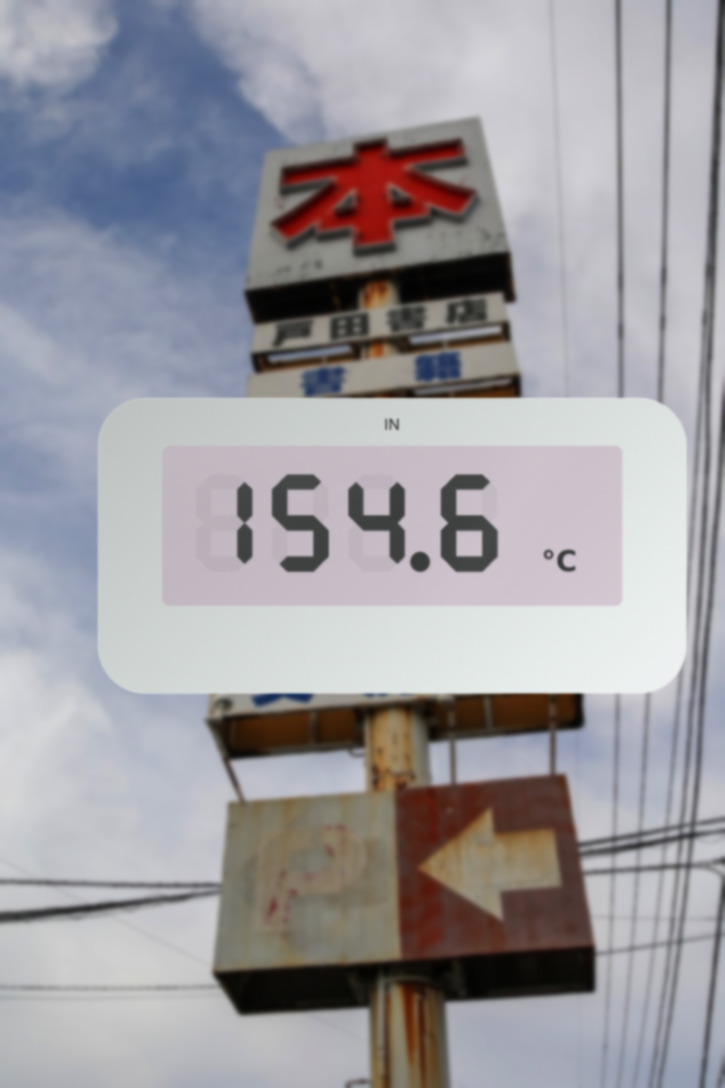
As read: 154.6°C
